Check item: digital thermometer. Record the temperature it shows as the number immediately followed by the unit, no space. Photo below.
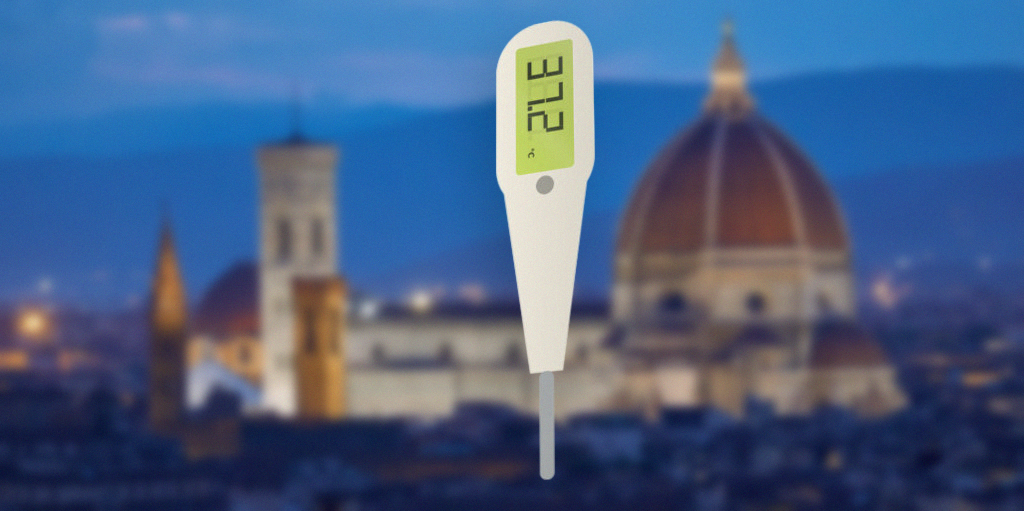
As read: 37.2°C
